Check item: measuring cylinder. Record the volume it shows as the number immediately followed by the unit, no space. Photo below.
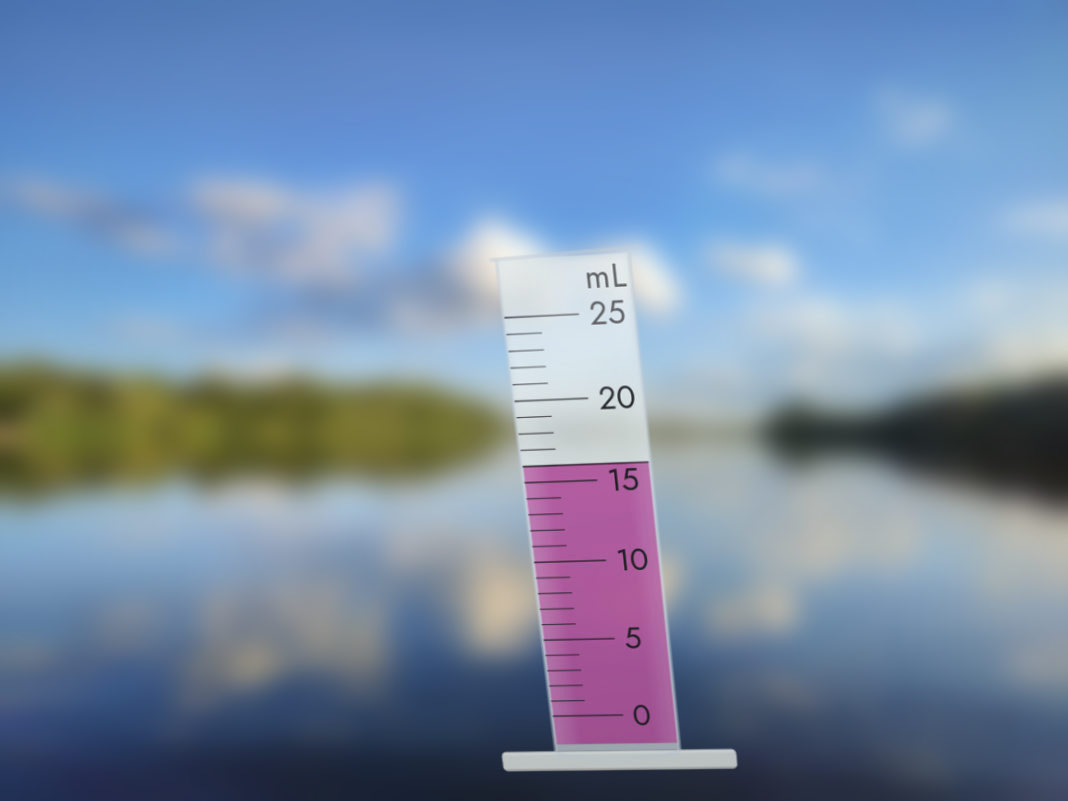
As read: 16mL
